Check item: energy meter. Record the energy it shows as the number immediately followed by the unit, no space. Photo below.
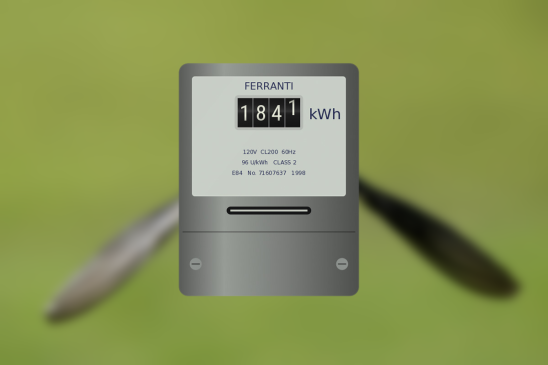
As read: 1841kWh
